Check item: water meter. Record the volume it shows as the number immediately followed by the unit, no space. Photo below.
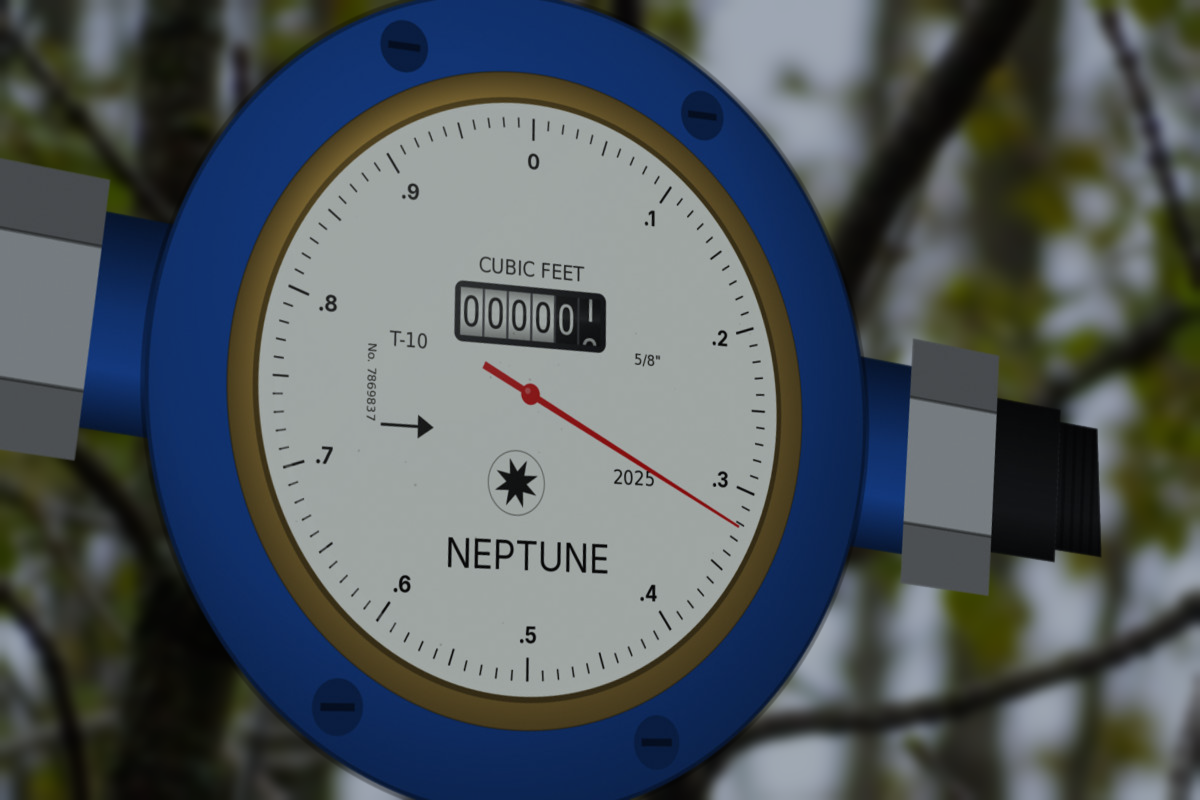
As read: 1.32ft³
